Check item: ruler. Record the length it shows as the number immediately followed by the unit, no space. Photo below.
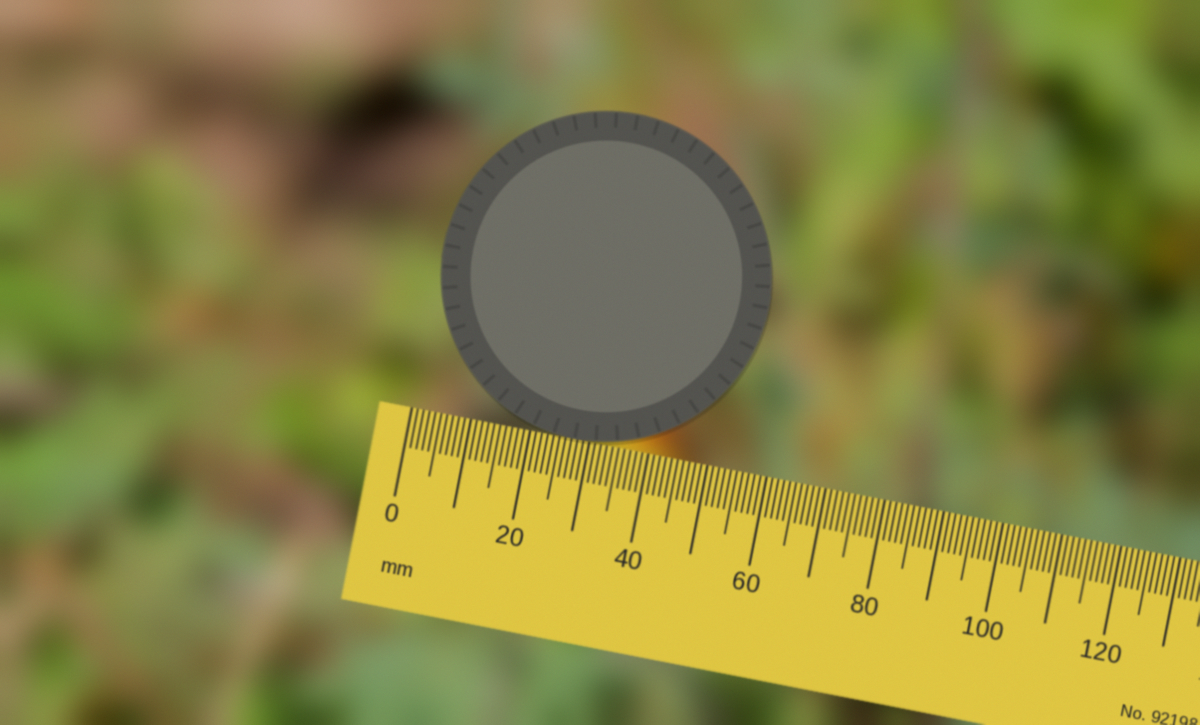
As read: 55mm
